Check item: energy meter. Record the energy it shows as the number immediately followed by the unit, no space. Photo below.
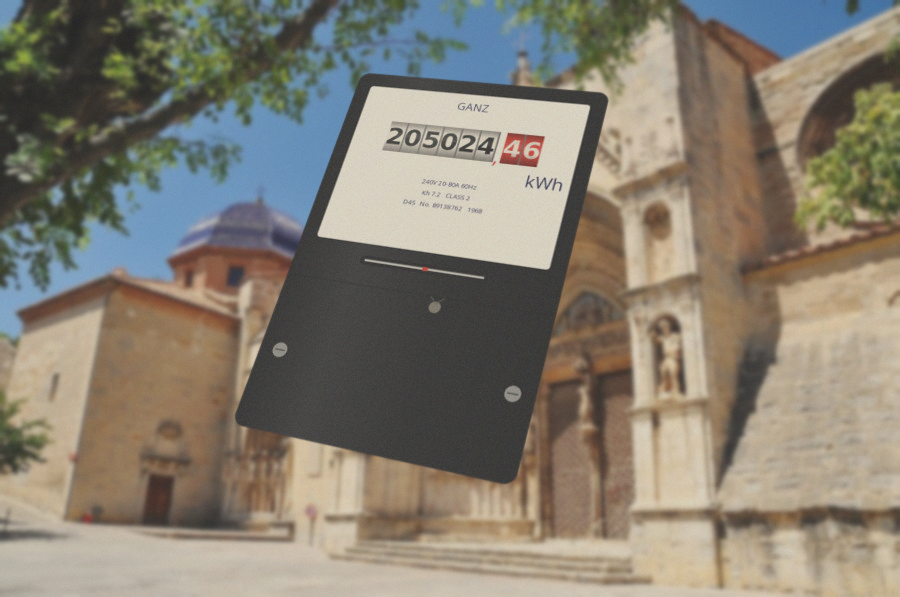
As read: 205024.46kWh
